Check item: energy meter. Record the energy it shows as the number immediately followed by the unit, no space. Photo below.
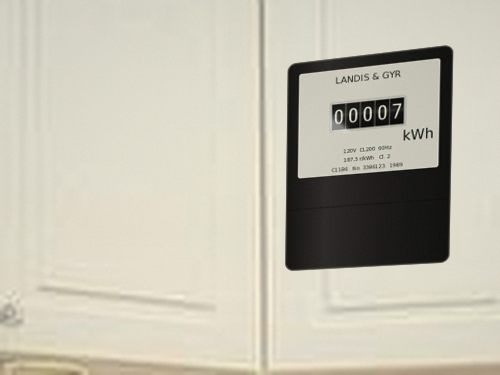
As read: 7kWh
